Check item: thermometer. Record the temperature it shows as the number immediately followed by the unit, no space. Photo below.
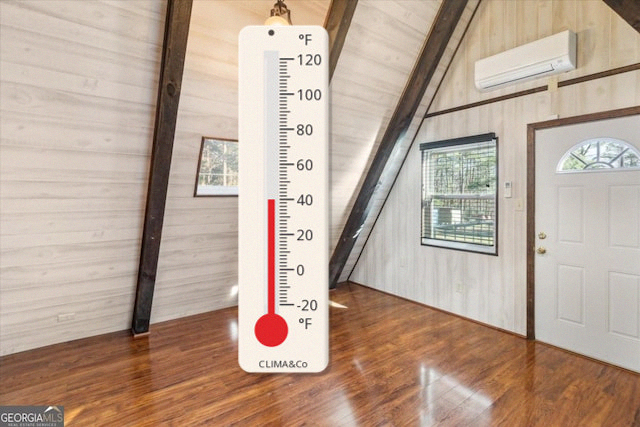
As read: 40°F
